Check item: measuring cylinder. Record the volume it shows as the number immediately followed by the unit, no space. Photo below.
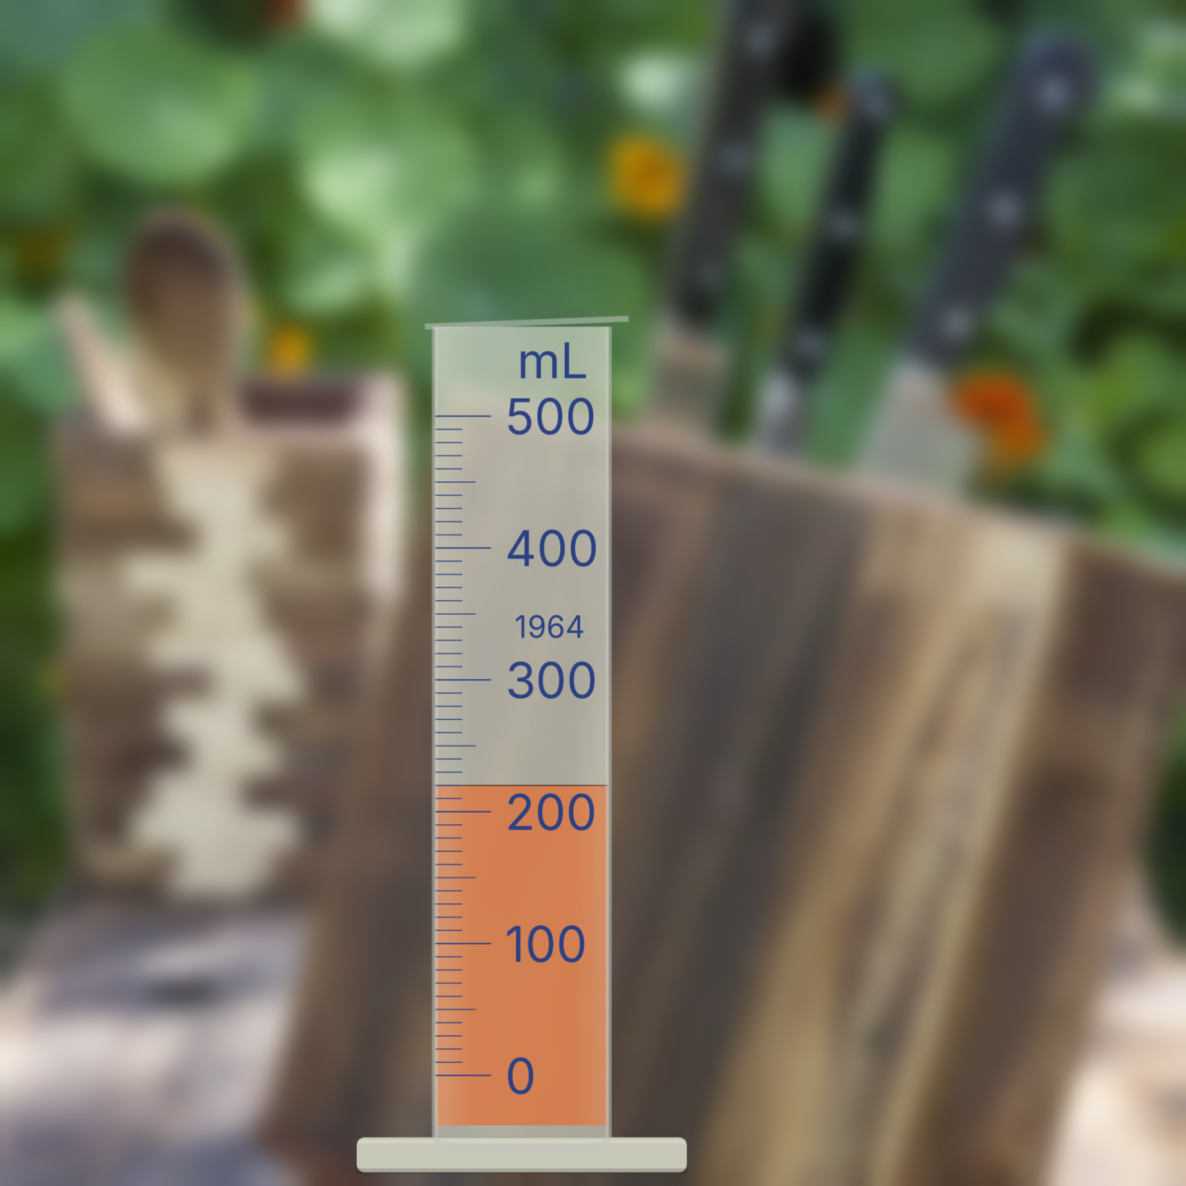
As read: 220mL
